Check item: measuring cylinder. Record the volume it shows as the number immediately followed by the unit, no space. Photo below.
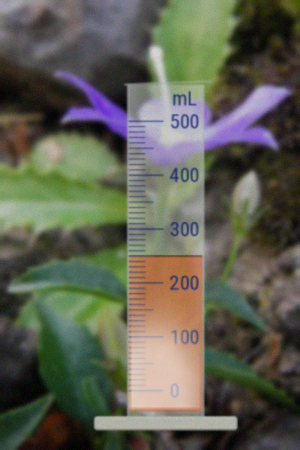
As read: 250mL
